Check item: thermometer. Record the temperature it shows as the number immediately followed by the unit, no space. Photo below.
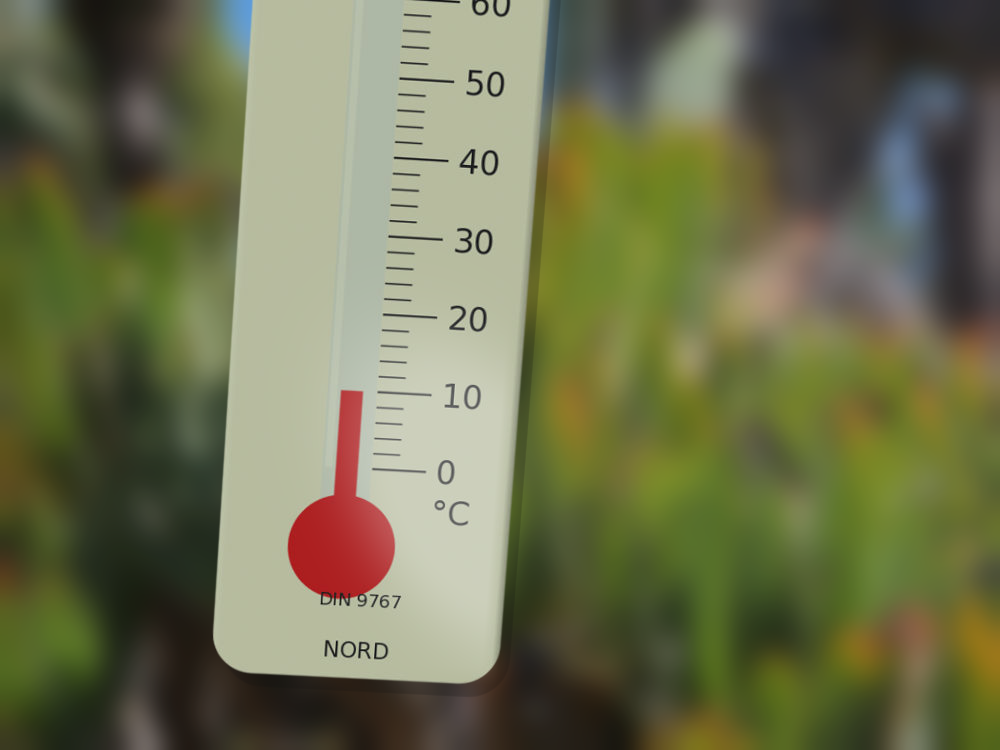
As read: 10°C
